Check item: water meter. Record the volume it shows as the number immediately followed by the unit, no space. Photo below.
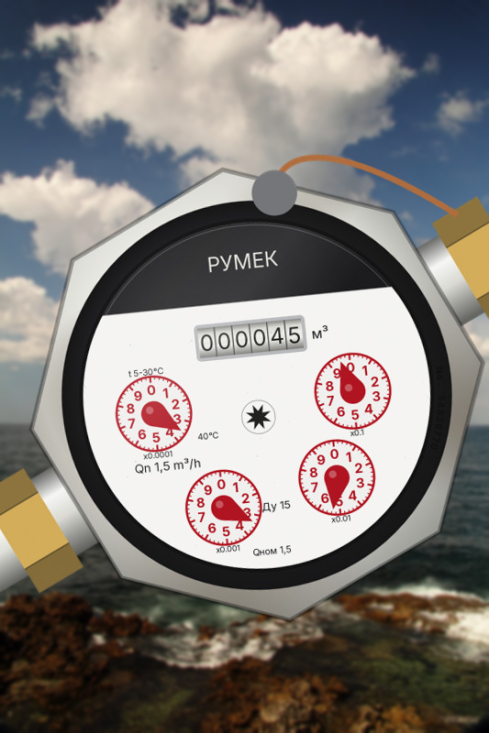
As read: 44.9533m³
